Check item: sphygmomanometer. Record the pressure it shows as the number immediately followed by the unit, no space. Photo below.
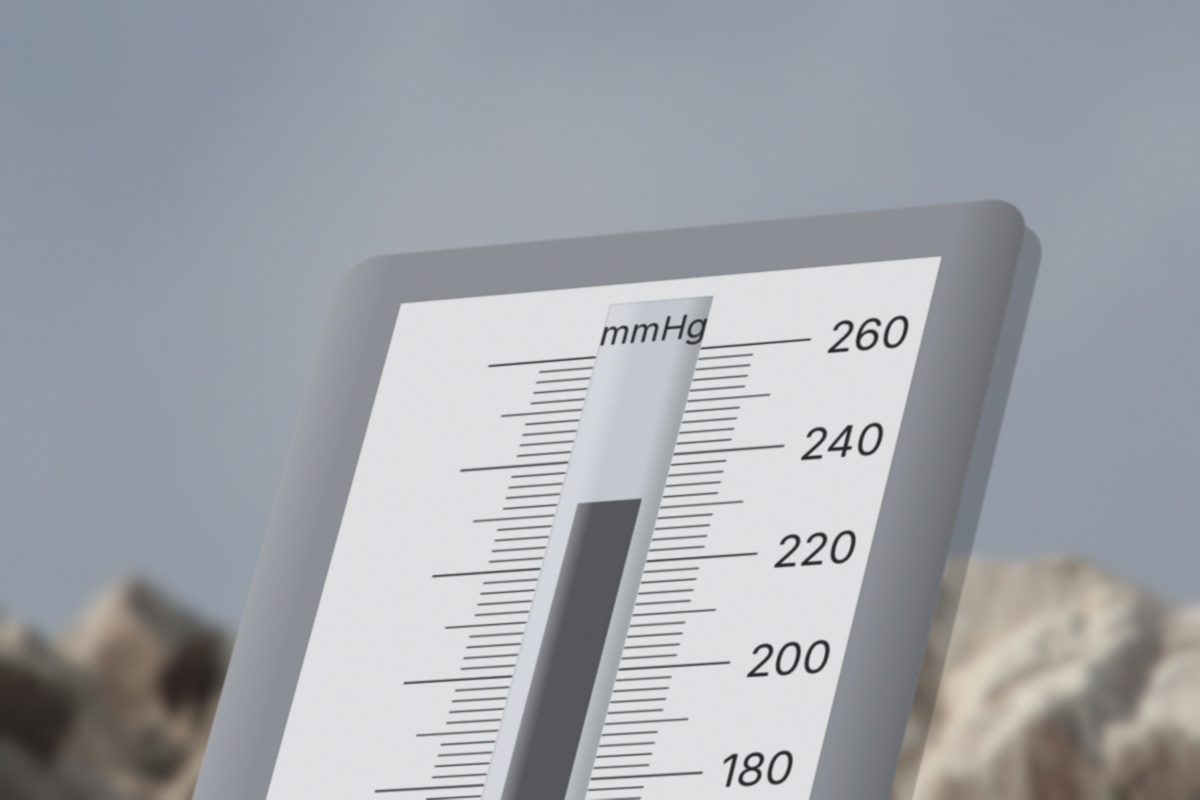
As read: 232mmHg
